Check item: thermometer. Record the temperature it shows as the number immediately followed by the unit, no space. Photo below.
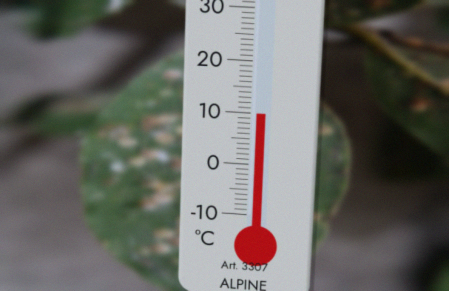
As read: 10°C
